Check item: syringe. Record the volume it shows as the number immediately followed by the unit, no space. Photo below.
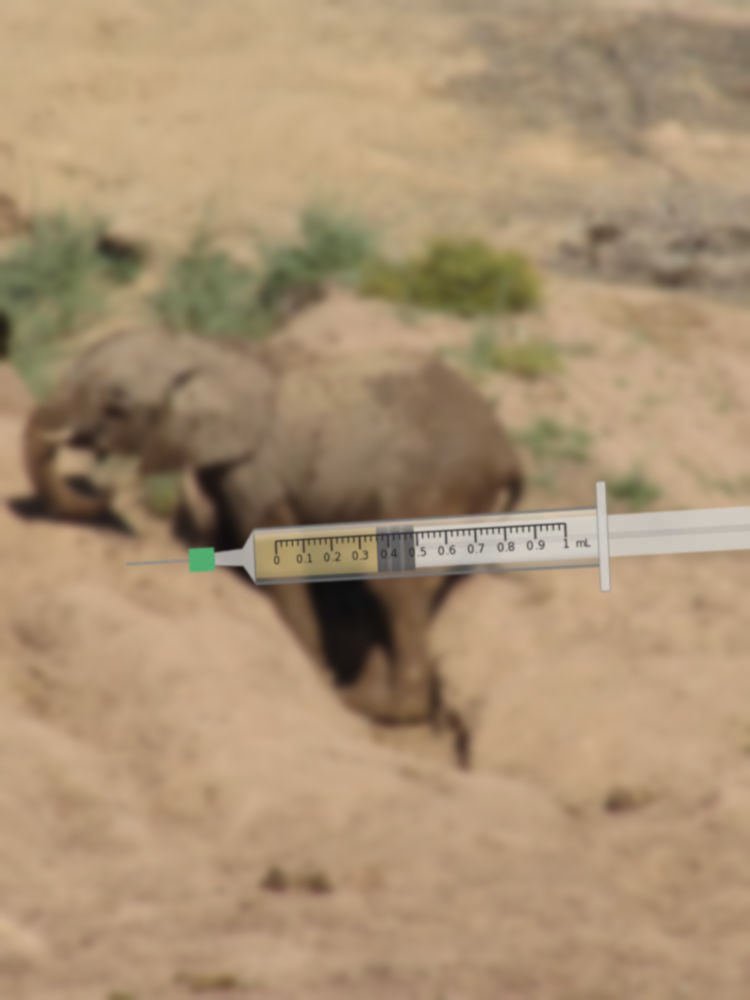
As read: 0.36mL
